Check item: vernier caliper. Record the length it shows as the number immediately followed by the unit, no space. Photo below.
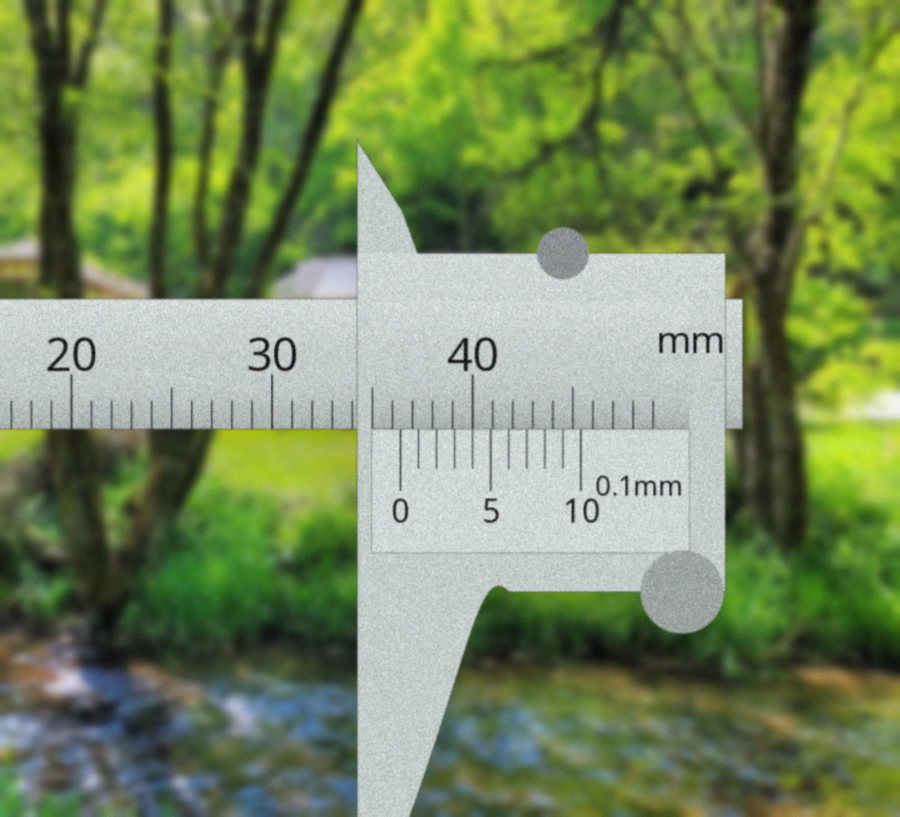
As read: 36.4mm
